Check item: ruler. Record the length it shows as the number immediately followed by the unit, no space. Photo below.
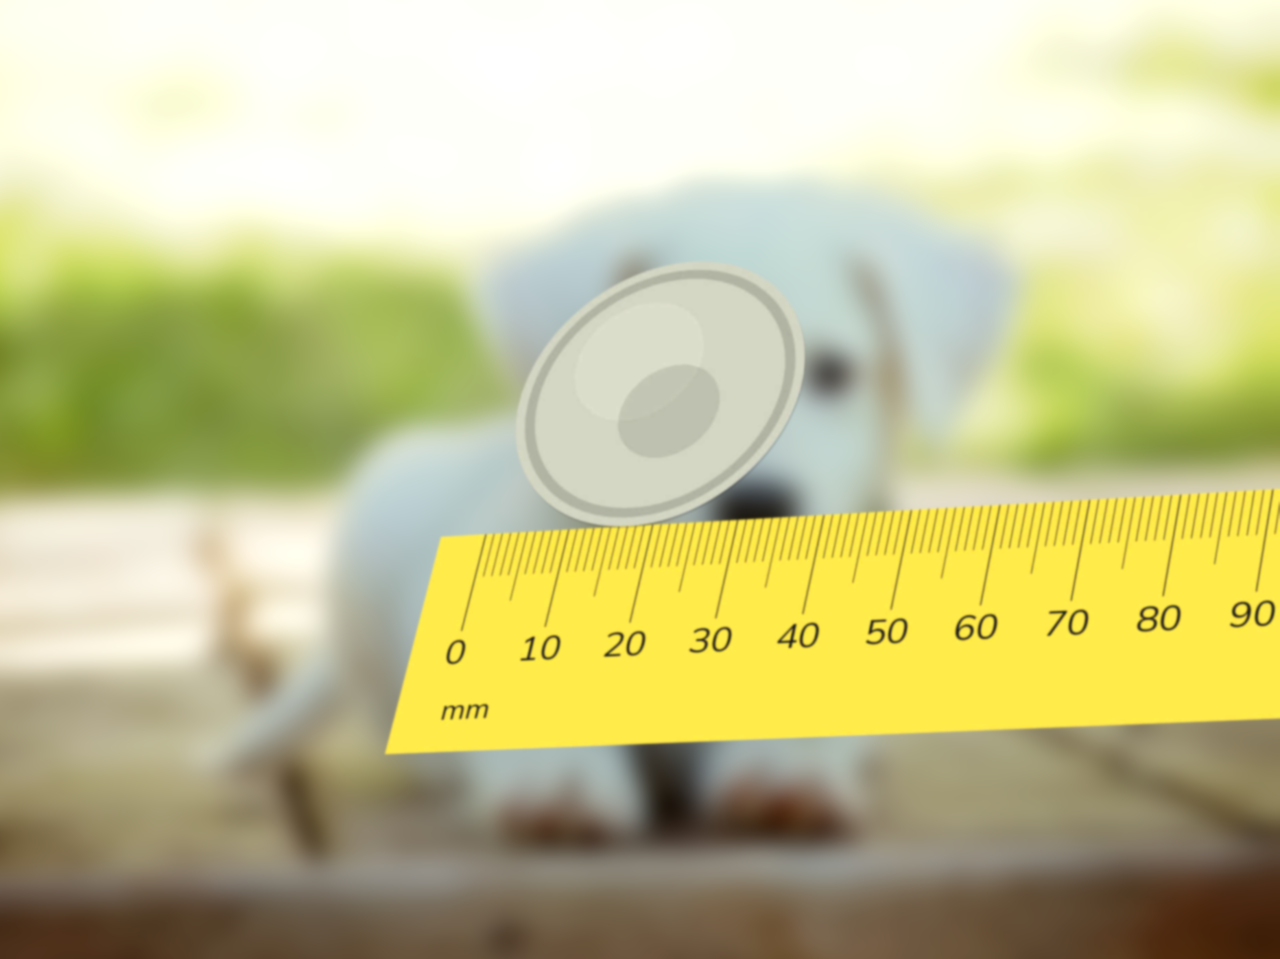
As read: 34mm
